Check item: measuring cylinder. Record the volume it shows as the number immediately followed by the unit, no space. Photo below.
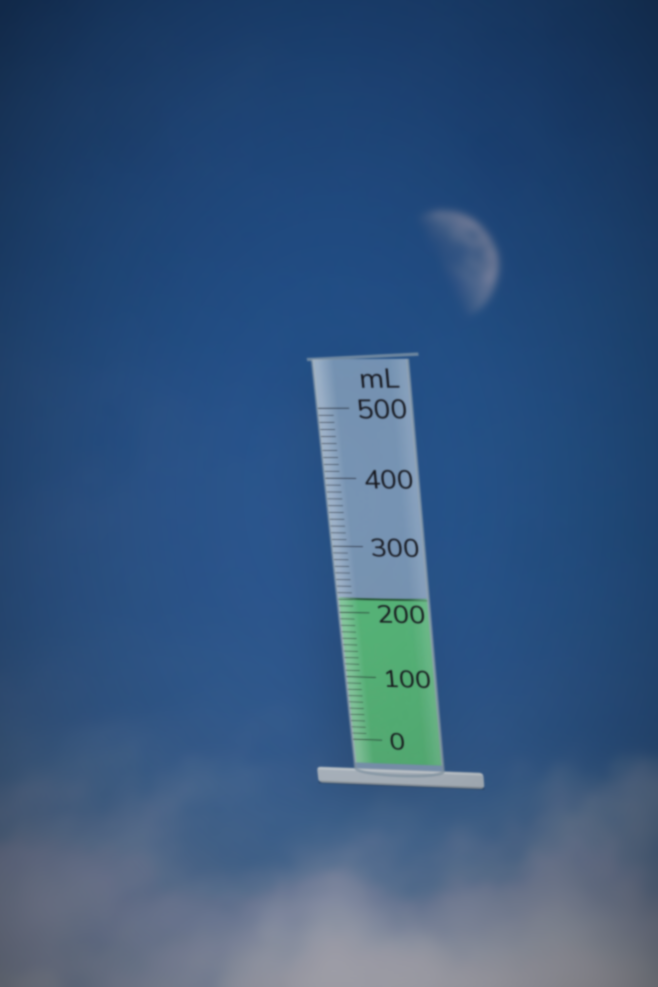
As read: 220mL
